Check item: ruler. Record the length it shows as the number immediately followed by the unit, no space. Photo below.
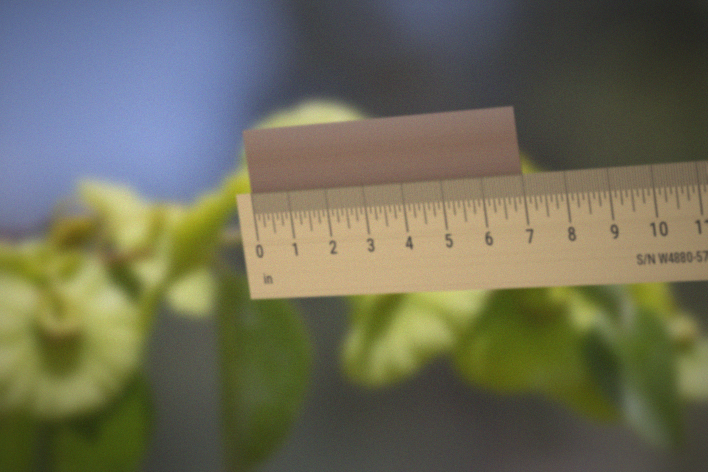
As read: 7in
